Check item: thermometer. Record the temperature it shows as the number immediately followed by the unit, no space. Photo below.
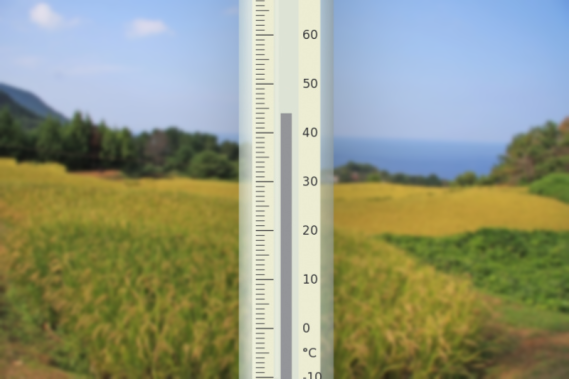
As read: 44°C
